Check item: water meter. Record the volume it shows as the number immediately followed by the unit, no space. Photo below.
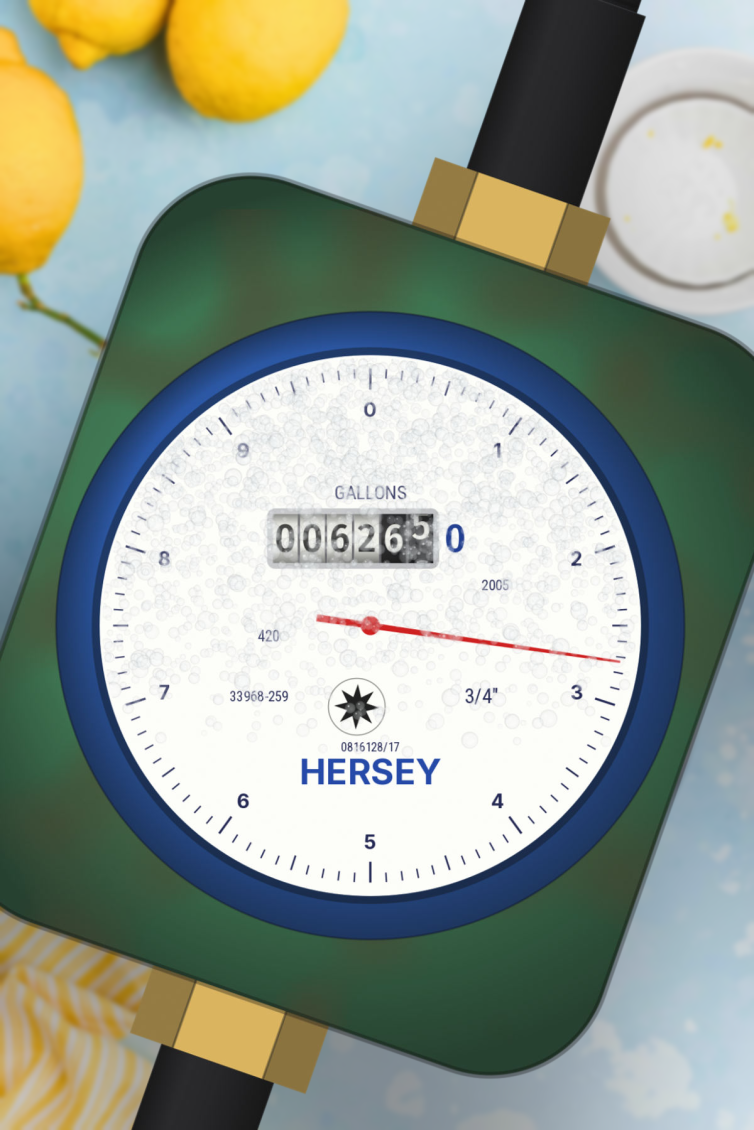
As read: 62652.7gal
